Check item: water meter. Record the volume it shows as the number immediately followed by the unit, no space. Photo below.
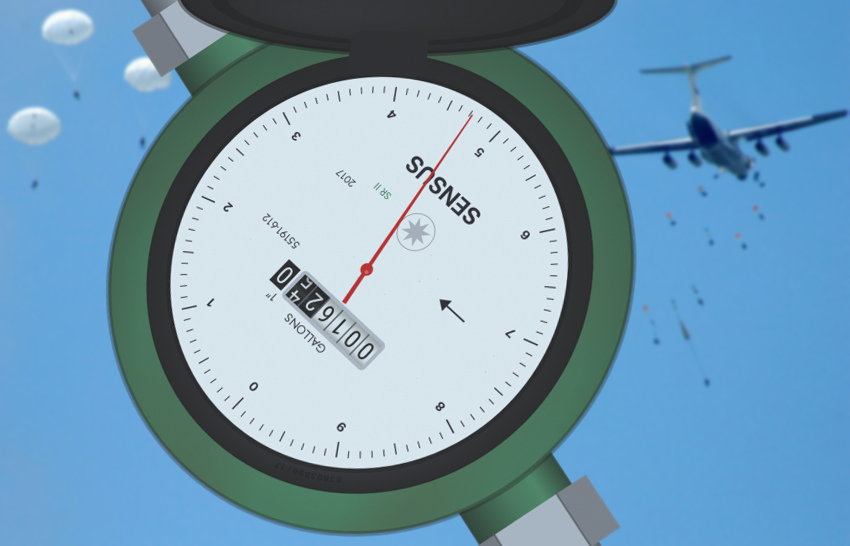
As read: 16244.7gal
